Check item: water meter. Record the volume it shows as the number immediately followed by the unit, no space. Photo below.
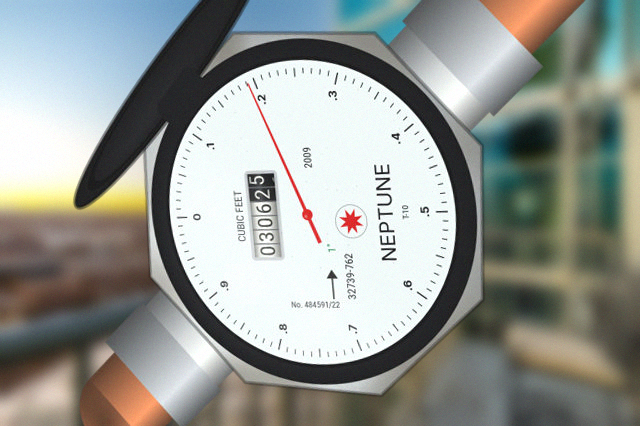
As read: 30625.19ft³
